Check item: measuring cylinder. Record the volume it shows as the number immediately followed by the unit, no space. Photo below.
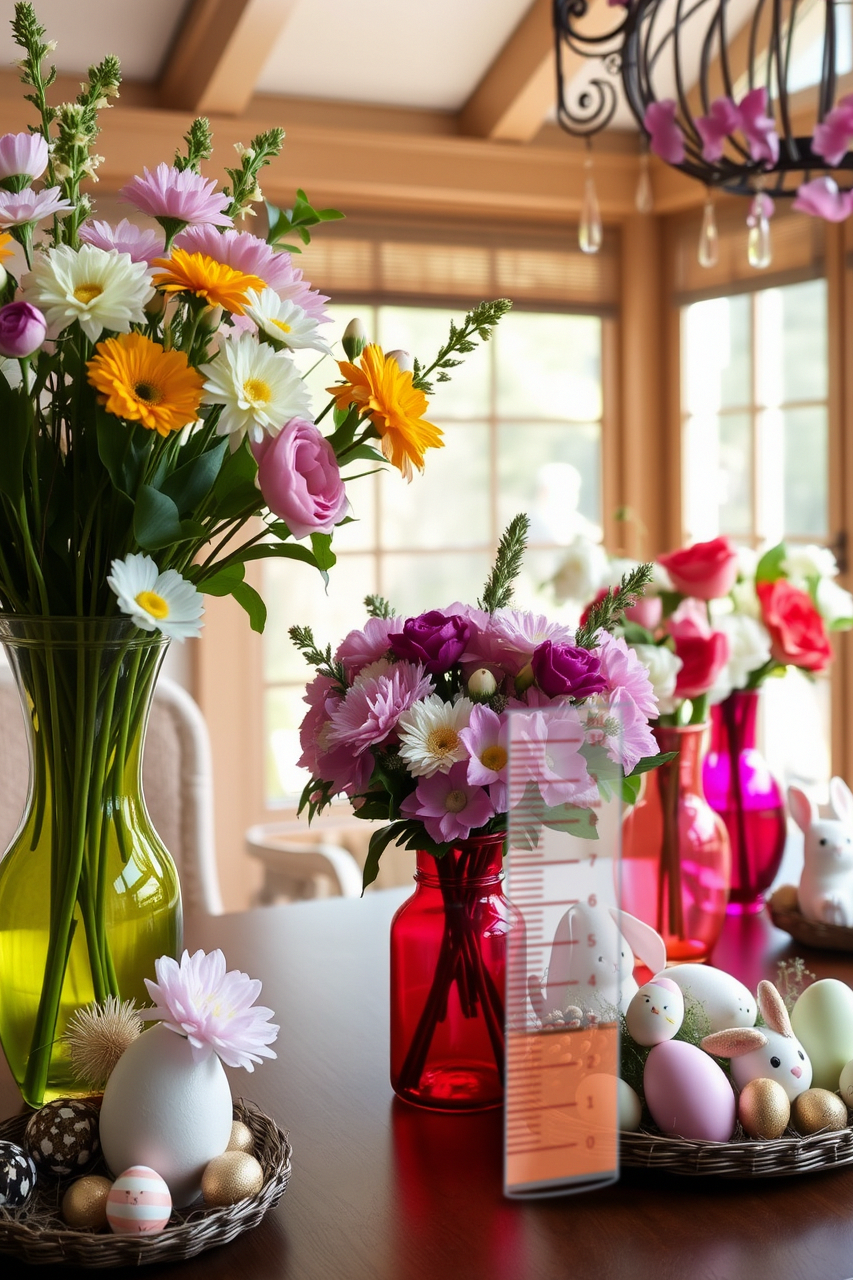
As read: 2.8mL
